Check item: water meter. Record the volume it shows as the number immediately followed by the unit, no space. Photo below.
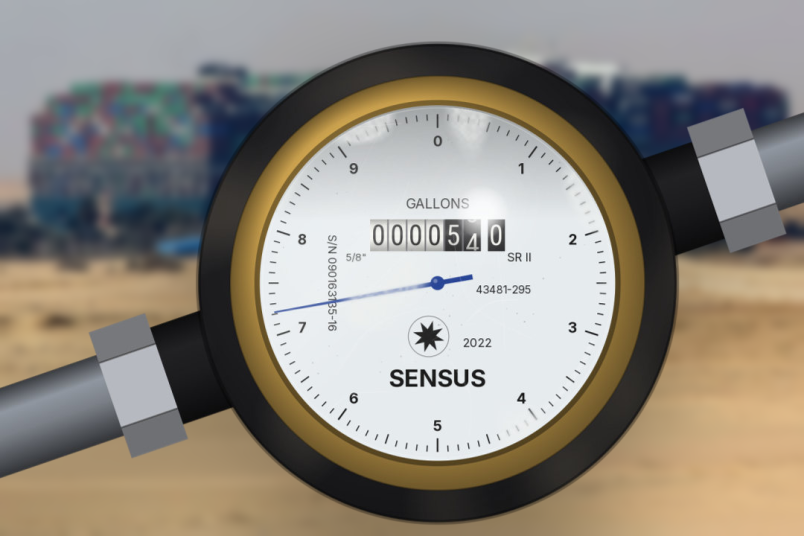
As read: 537.2gal
